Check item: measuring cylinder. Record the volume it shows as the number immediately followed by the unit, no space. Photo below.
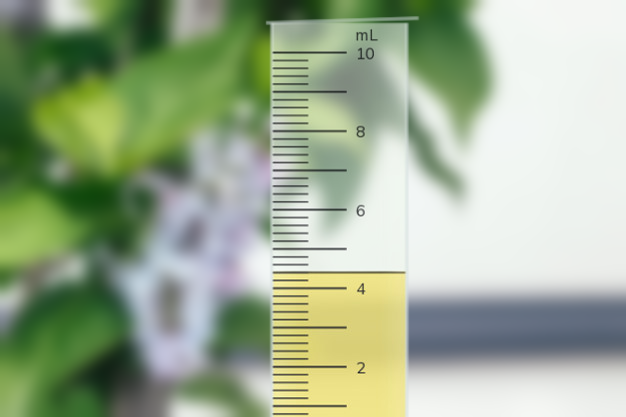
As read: 4.4mL
